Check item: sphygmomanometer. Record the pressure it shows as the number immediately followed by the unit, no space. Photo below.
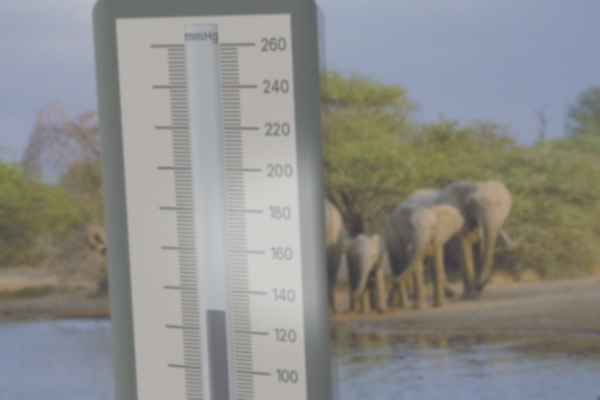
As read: 130mmHg
